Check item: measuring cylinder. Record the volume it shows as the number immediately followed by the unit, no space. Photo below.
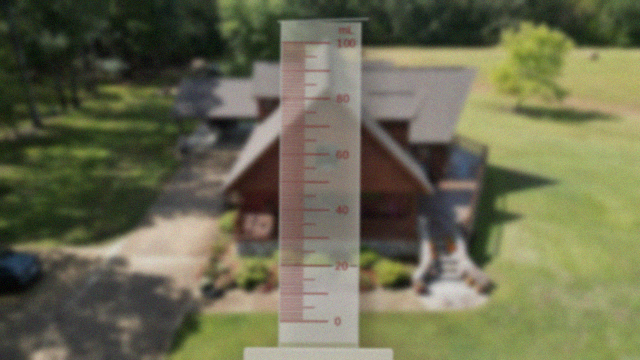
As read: 20mL
